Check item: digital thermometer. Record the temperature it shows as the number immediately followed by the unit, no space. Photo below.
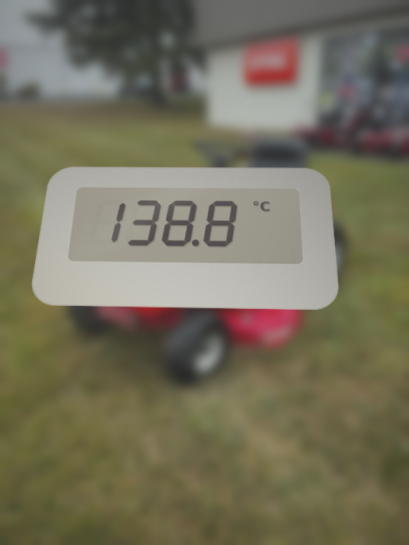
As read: 138.8°C
